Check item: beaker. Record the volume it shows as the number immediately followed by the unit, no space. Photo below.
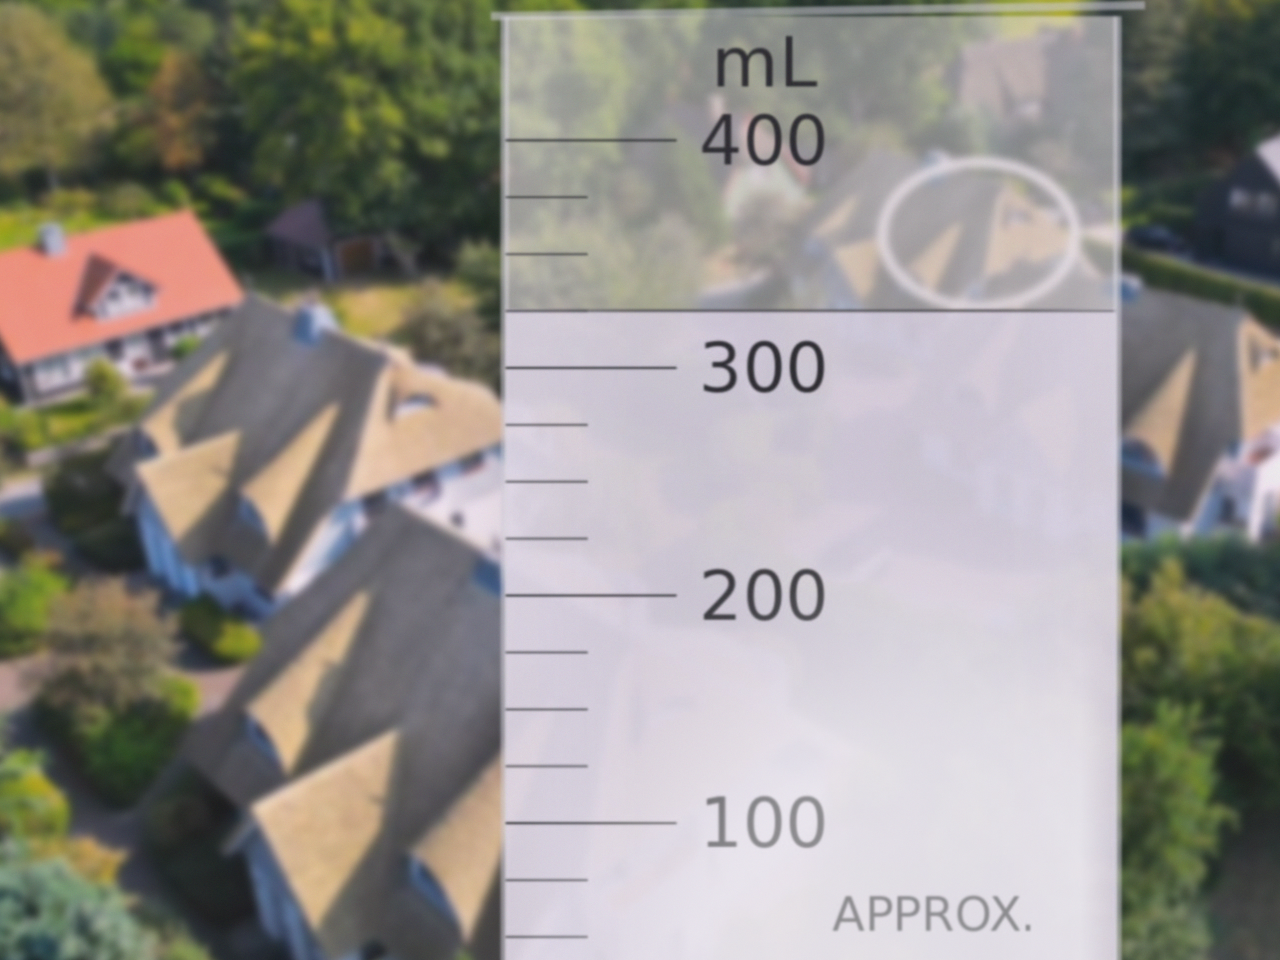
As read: 325mL
